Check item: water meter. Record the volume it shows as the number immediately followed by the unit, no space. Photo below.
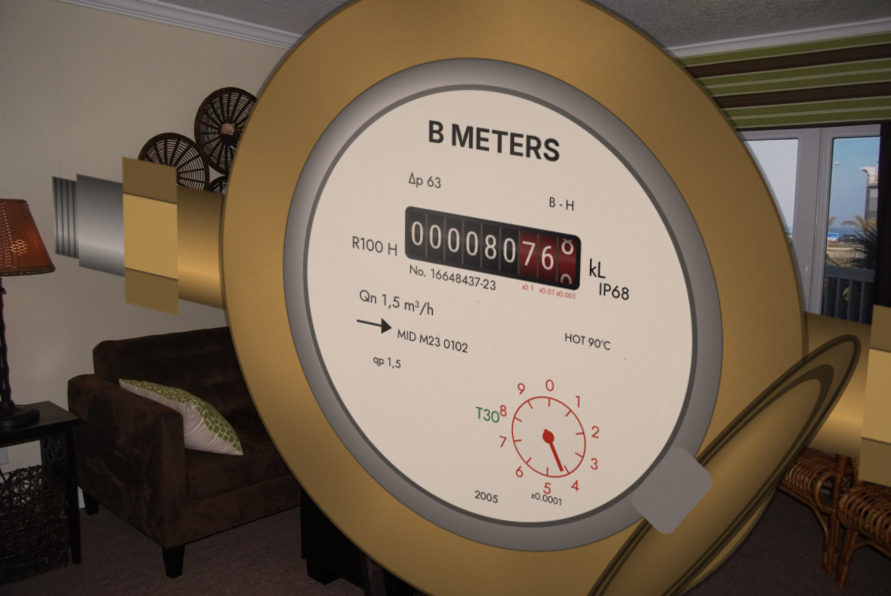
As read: 80.7684kL
